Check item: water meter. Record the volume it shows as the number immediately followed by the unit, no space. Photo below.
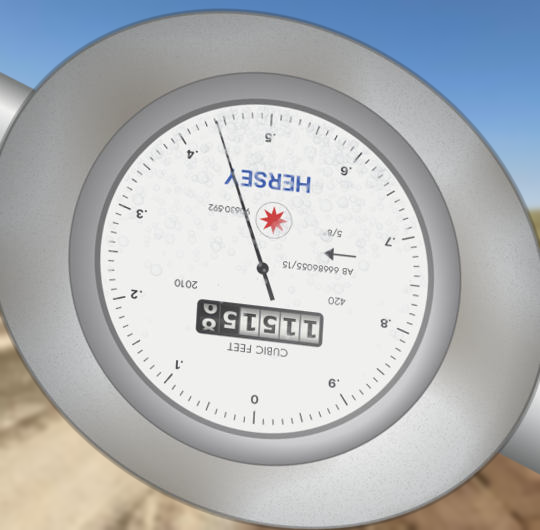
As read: 115158.44ft³
